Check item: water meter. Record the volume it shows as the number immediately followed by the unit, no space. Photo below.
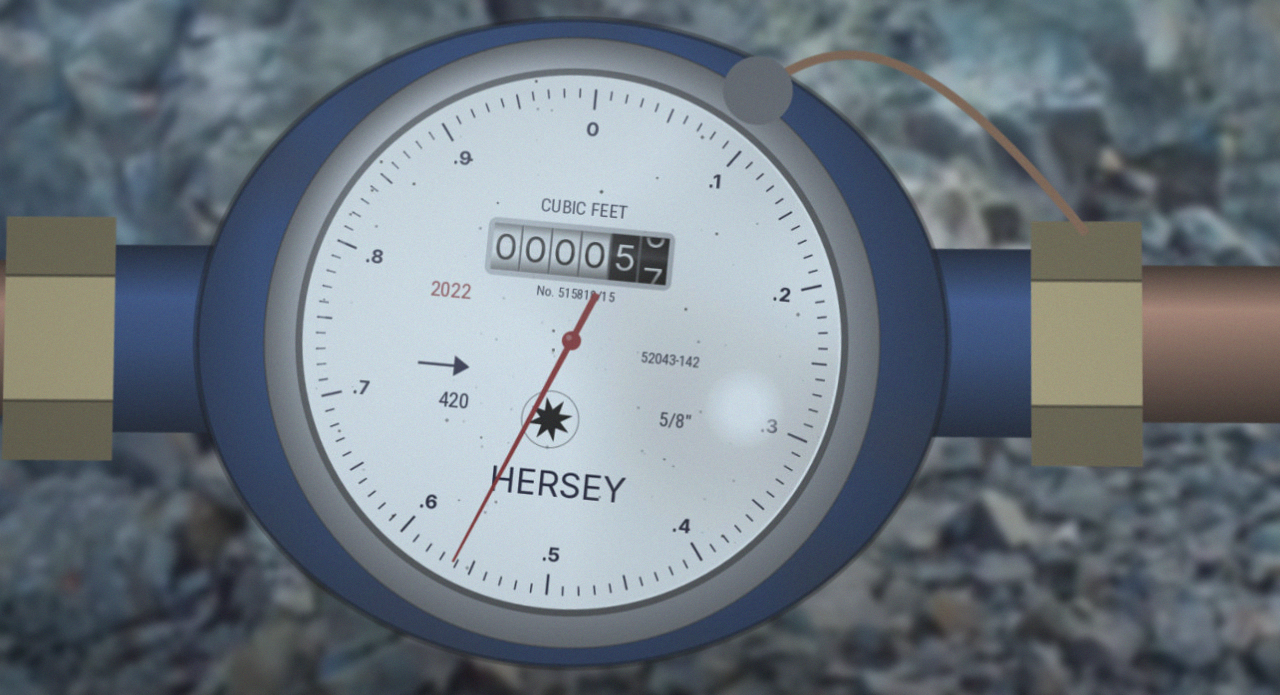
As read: 56.56ft³
